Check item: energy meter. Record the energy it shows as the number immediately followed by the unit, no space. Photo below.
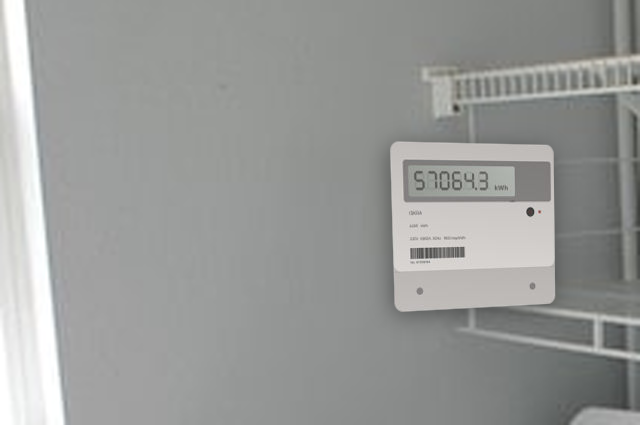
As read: 57064.3kWh
